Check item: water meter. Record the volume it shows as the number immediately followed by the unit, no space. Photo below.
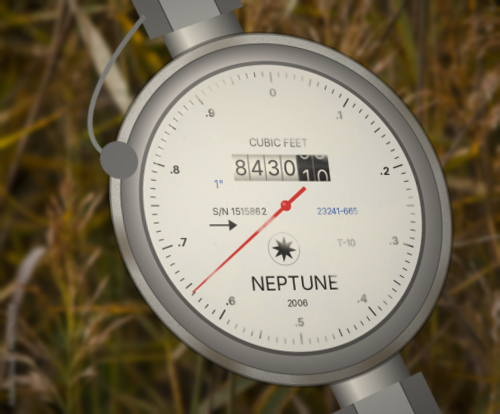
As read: 843009.64ft³
